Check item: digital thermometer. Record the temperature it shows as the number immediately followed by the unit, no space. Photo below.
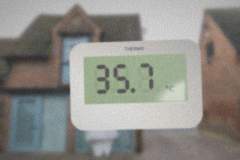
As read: 35.7°C
